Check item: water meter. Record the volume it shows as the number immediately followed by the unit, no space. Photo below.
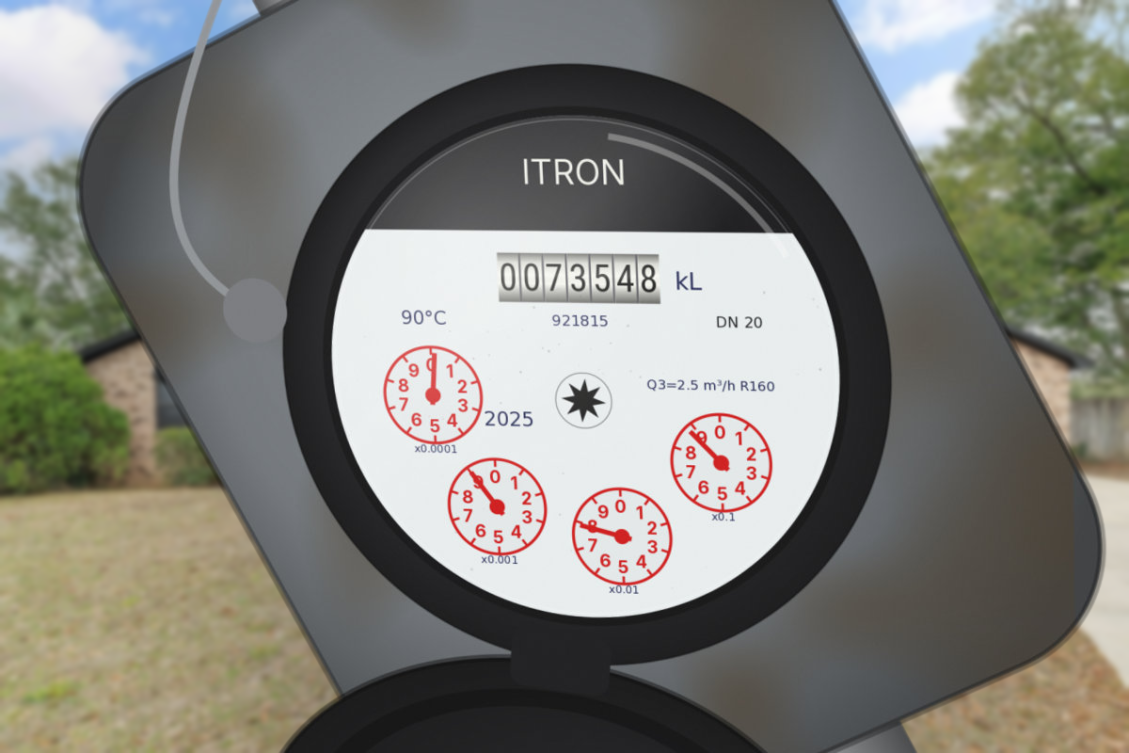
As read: 73548.8790kL
